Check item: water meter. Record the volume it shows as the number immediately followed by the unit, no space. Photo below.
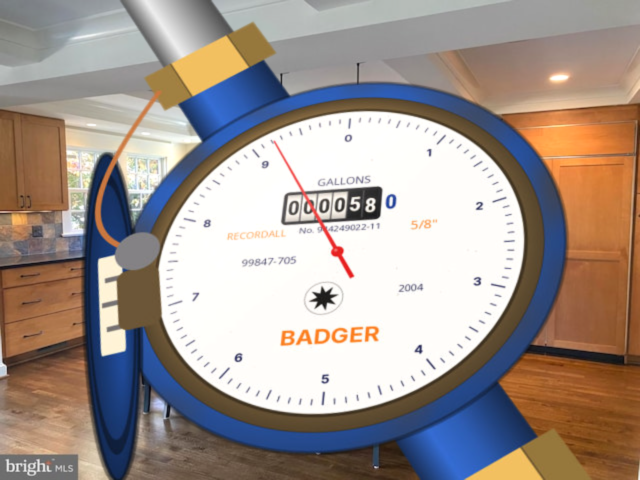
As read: 579.2gal
